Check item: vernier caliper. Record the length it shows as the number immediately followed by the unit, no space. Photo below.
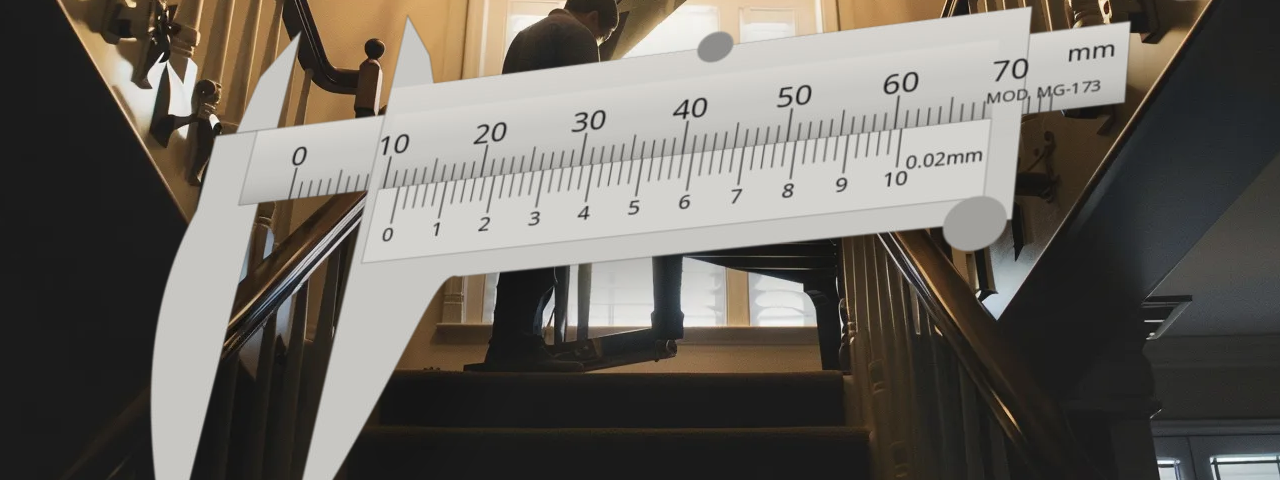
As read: 11.6mm
